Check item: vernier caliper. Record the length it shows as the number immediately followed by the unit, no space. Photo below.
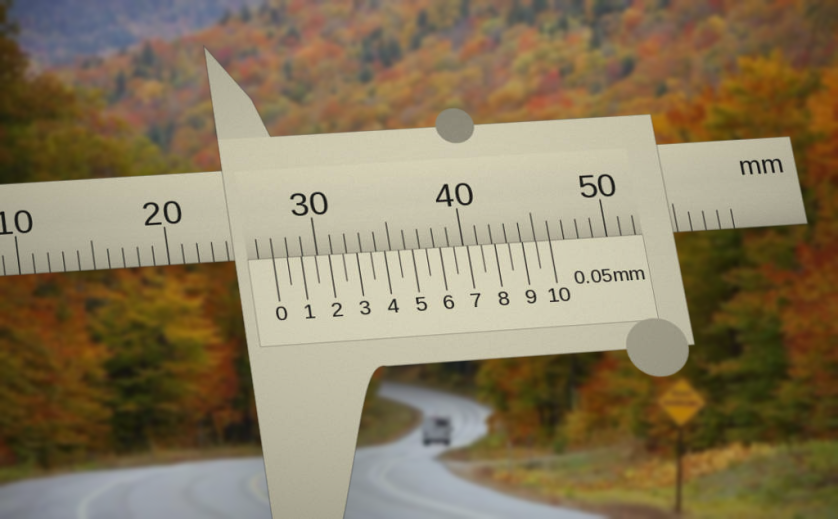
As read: 27.0mm
